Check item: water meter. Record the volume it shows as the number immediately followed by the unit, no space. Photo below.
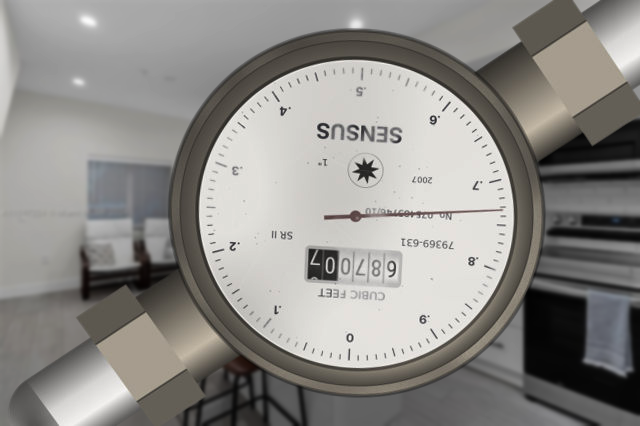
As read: 687006.73ft³
